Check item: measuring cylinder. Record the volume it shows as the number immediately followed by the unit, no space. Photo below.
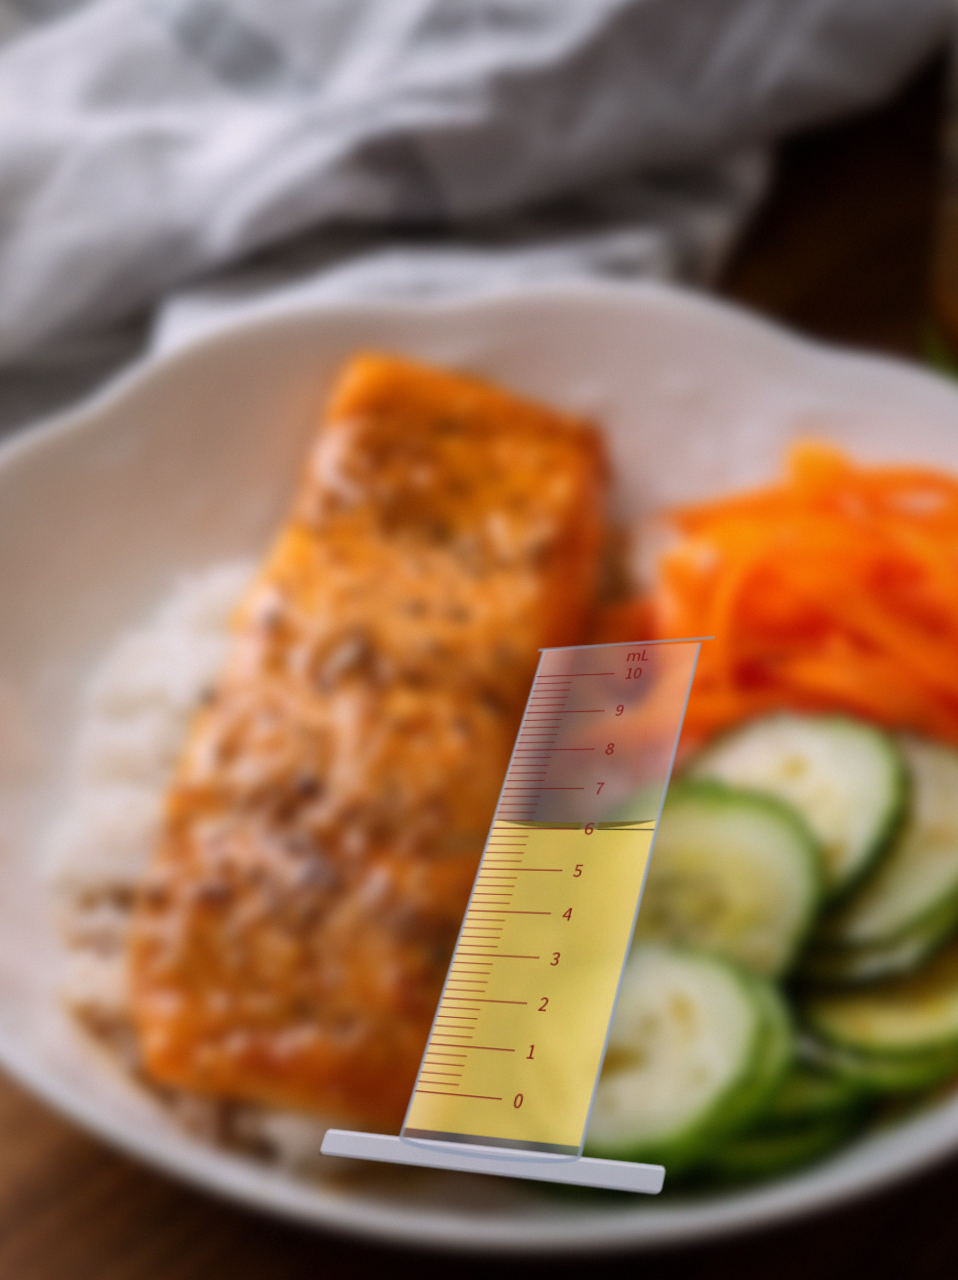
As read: 6mL
